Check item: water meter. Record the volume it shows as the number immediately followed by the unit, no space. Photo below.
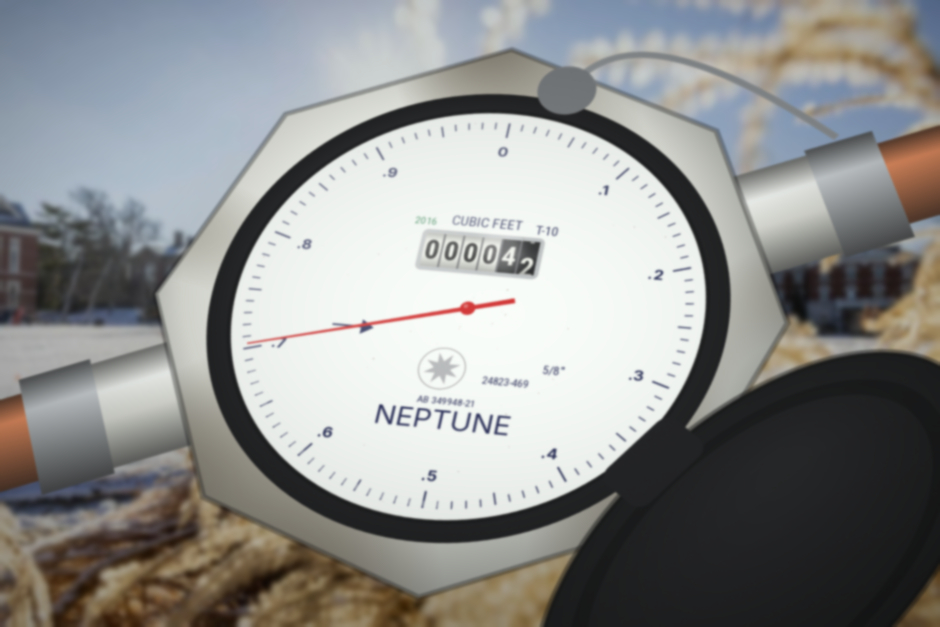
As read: 41.70ft³
